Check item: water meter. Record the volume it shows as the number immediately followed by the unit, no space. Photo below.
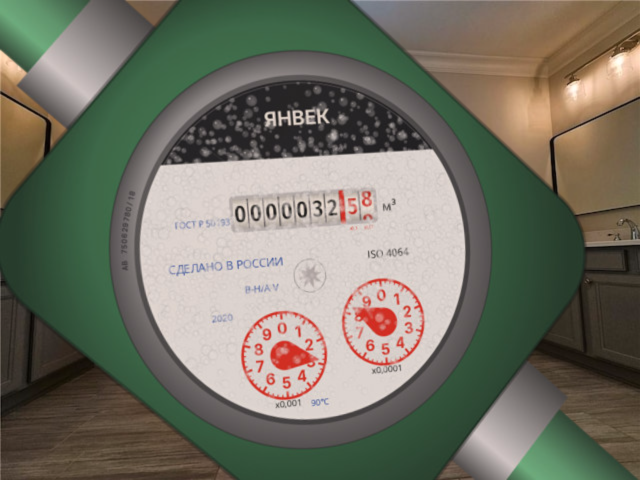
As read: 32.5828m³
